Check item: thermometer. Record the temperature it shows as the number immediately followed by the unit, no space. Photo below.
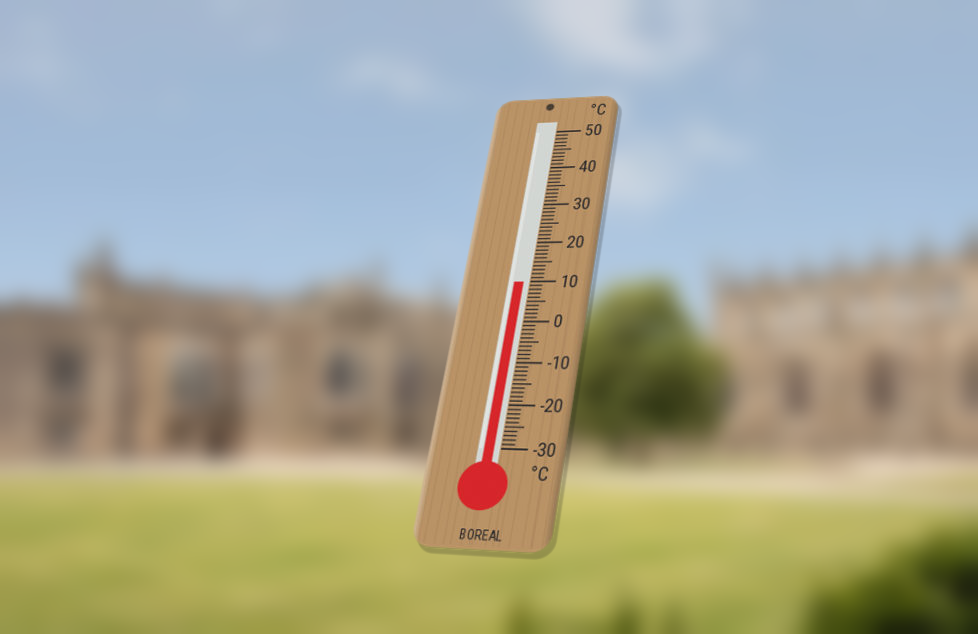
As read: 10°C
